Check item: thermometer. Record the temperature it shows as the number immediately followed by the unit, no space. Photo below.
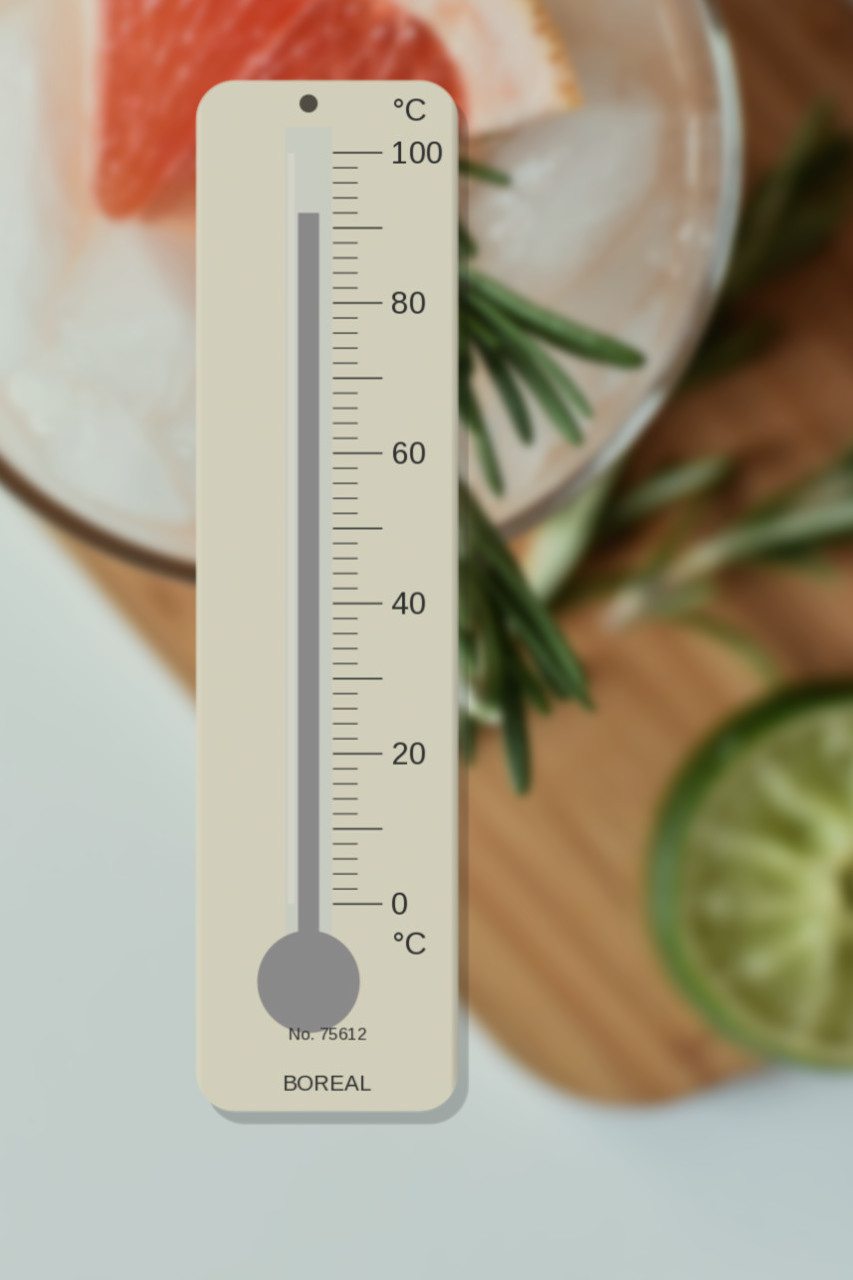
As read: 92°C
